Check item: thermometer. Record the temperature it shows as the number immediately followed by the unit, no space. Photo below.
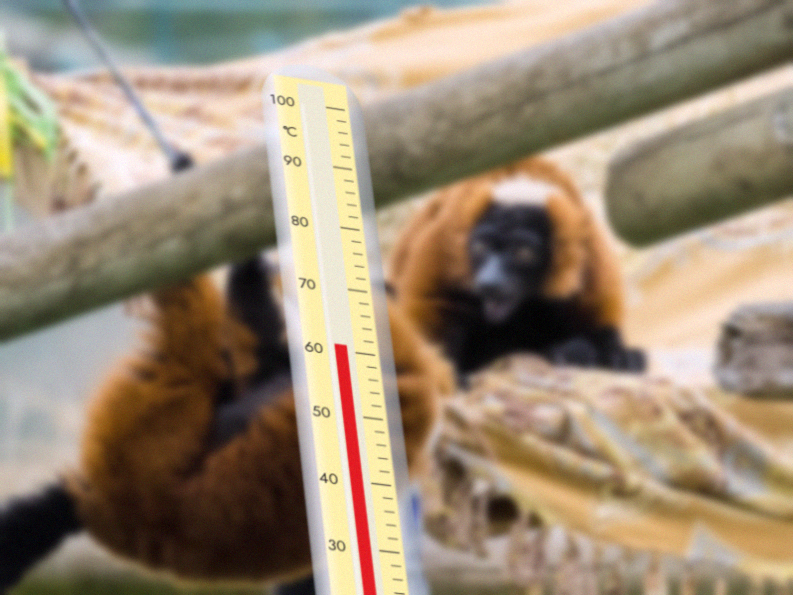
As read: 61°C
